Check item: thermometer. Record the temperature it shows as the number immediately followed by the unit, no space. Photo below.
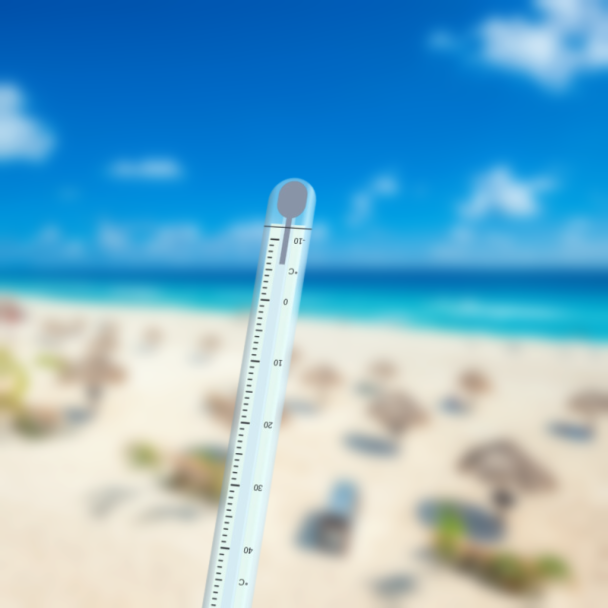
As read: -6°C
